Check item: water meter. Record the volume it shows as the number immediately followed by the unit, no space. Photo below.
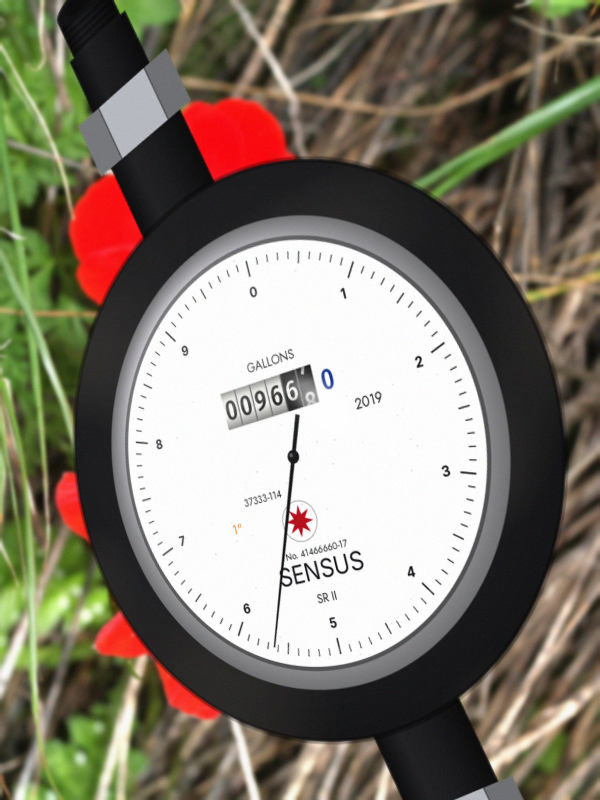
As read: 96675.6gal
